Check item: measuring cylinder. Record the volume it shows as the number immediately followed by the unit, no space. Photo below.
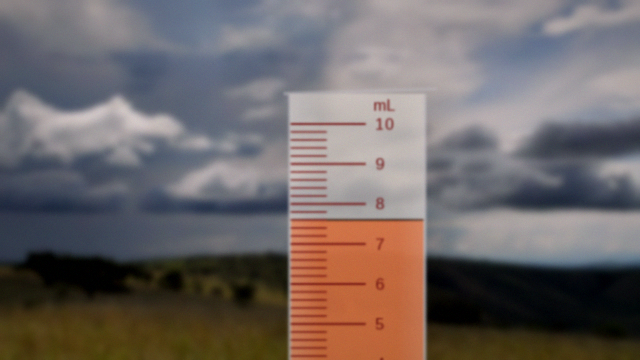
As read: 7.6mL
